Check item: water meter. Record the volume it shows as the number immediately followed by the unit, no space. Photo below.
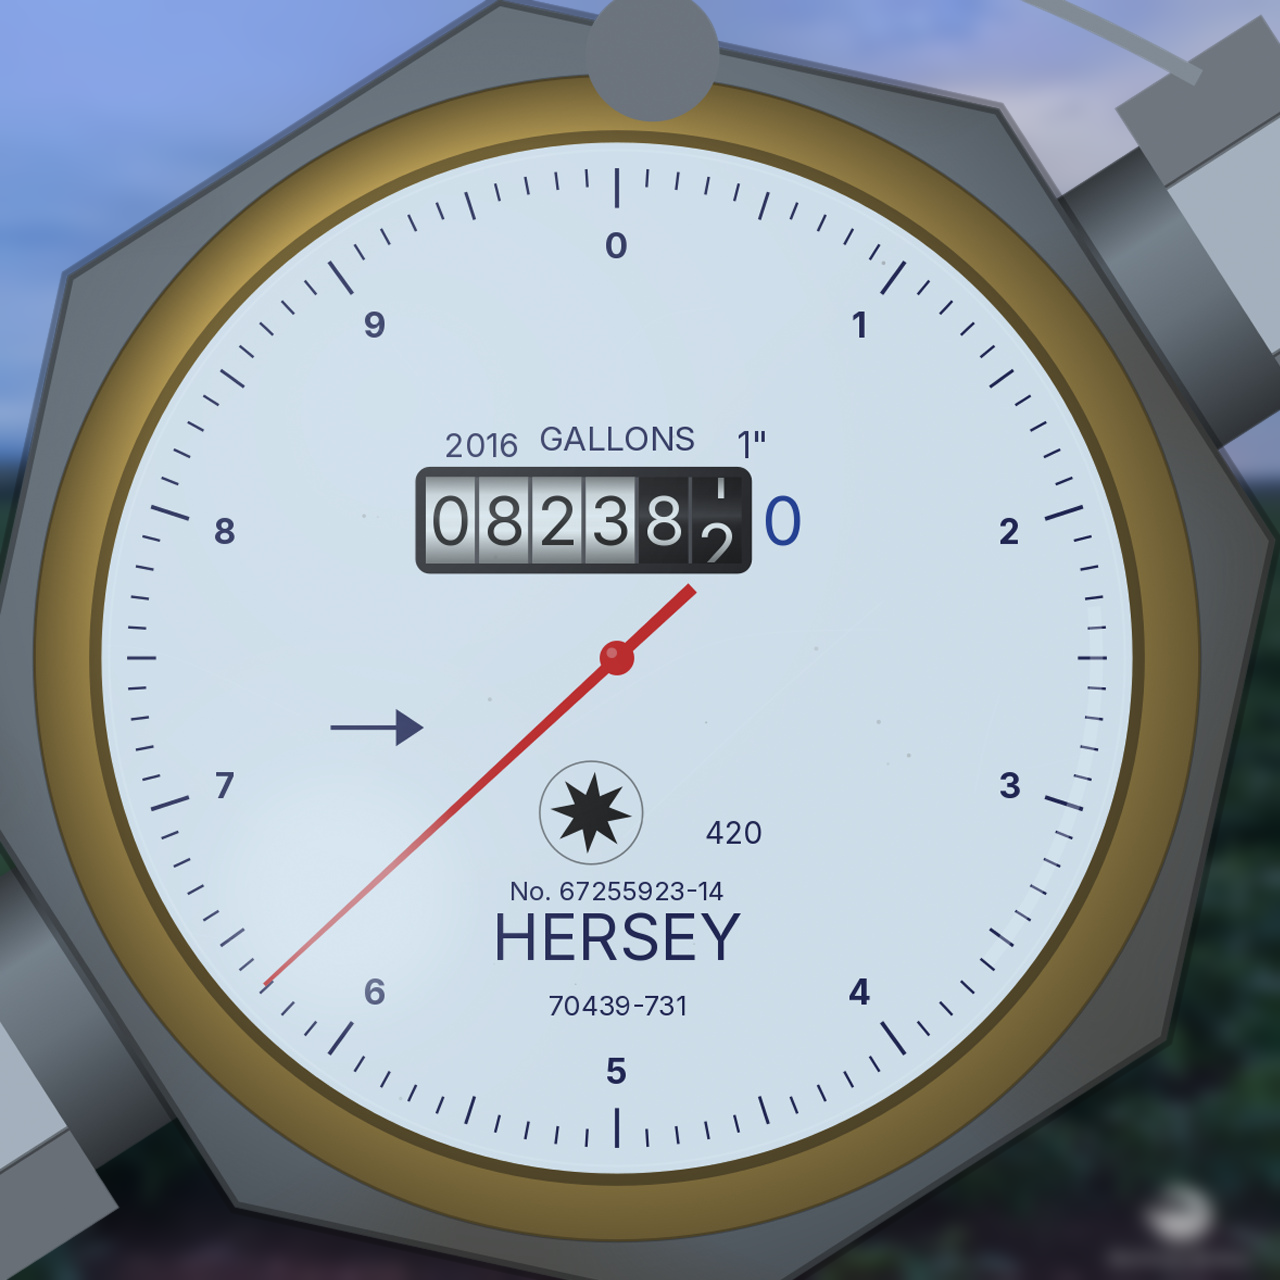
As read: 823816.3gal
